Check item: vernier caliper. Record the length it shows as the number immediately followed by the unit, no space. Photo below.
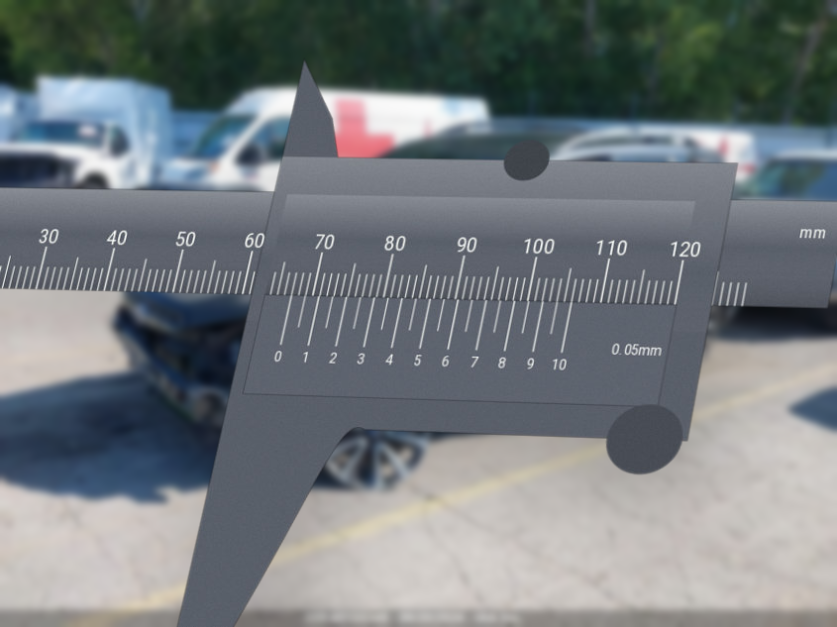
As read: 67.0mm
